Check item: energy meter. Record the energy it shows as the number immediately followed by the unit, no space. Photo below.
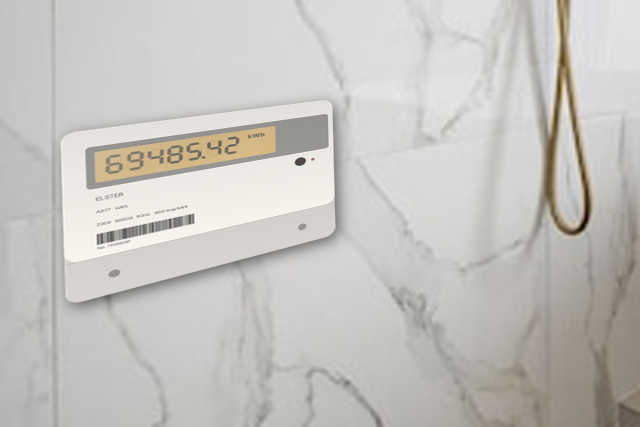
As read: 69485.42kWh
